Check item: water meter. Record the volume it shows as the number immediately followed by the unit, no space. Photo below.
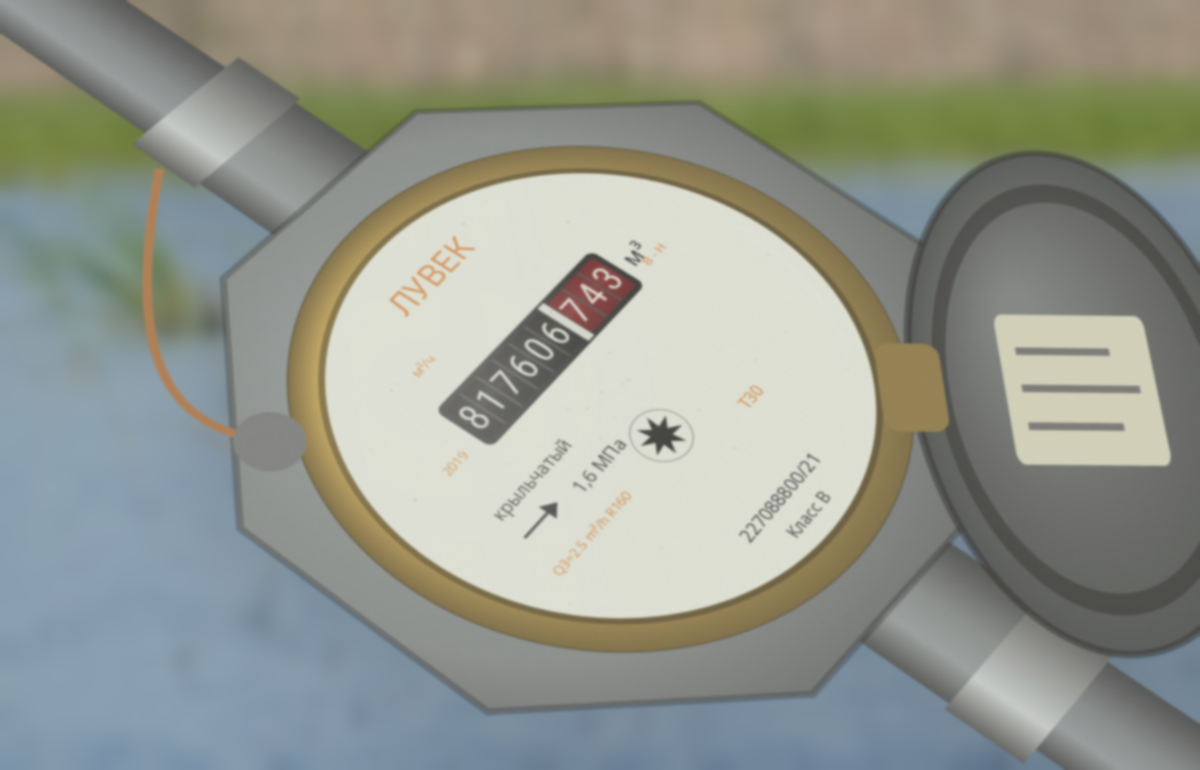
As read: 817606.743m³
